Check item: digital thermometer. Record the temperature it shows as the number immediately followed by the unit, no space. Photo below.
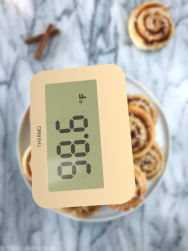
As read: 98.6°F
